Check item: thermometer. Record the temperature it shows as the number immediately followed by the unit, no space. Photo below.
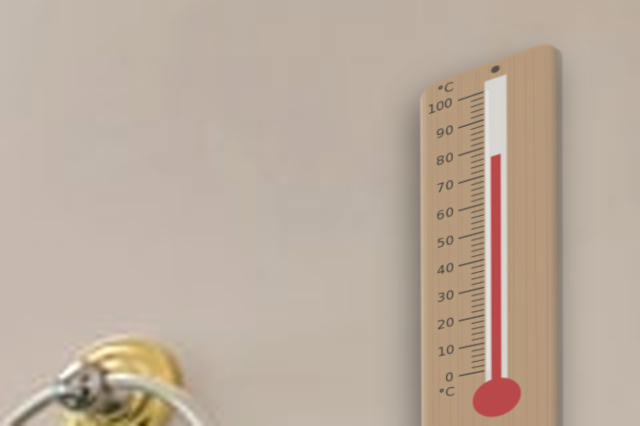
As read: 76°C
